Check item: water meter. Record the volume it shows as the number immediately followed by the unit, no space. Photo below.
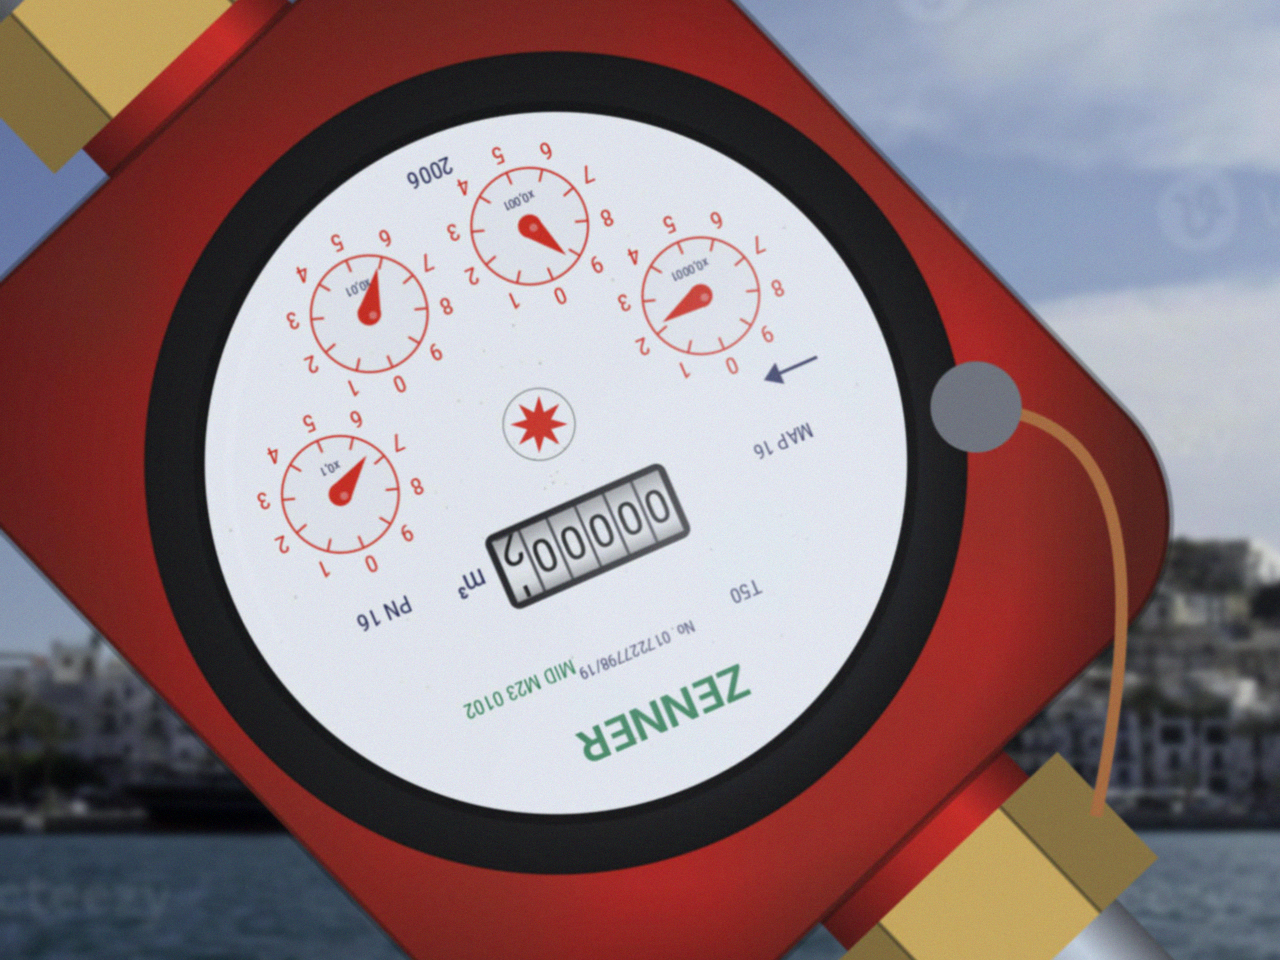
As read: 1.6592m³
